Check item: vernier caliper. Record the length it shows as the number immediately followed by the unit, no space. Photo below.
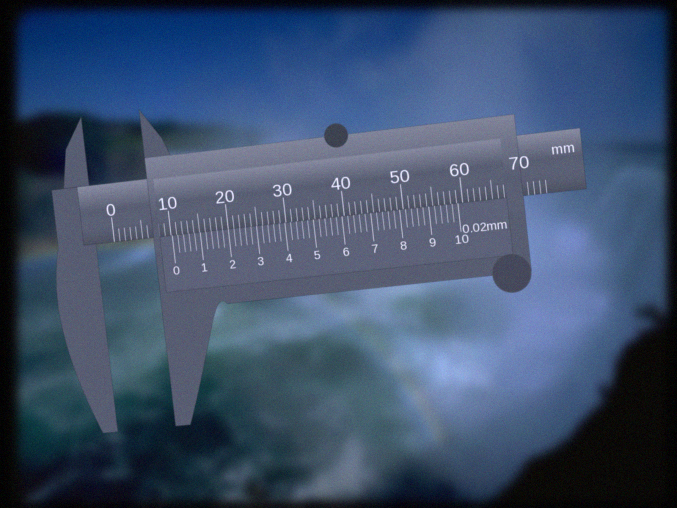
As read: 10.2mm
